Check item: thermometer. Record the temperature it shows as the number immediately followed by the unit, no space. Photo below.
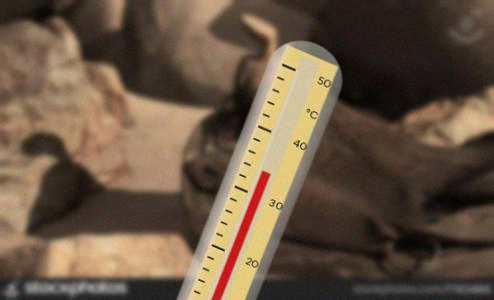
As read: 34°C
